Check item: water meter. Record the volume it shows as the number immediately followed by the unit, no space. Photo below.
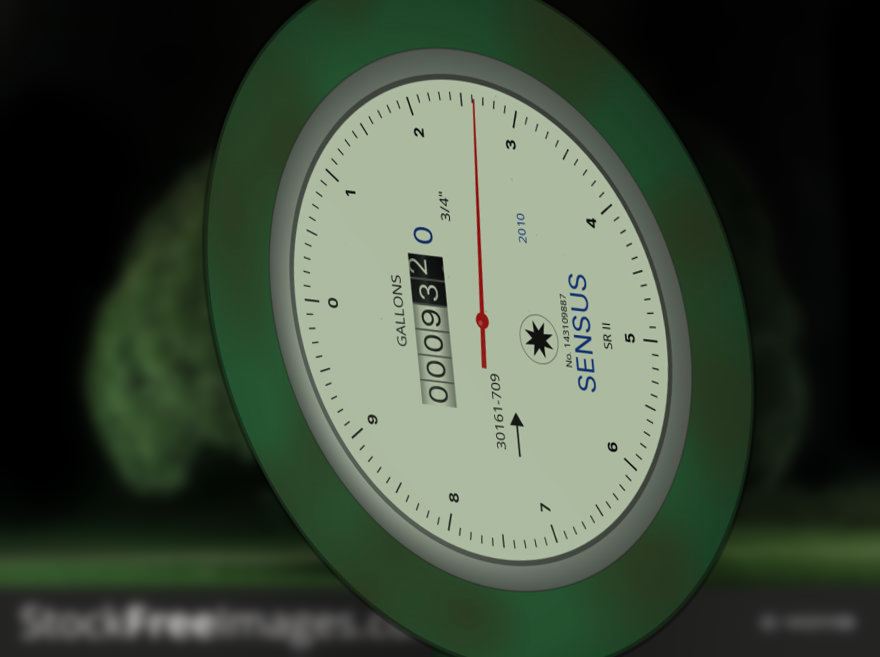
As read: 9322.6gal
